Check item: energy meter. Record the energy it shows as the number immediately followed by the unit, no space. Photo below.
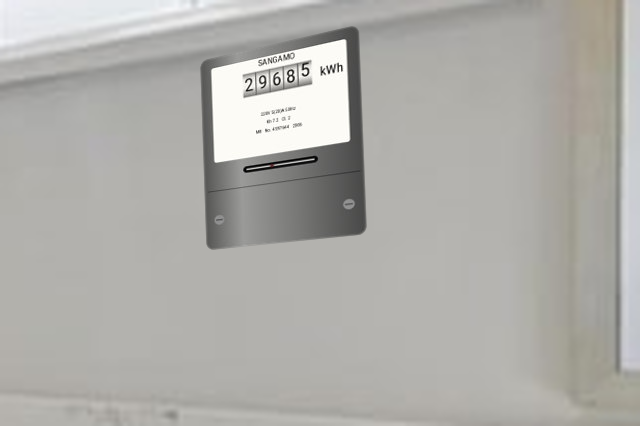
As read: 29685kWh
